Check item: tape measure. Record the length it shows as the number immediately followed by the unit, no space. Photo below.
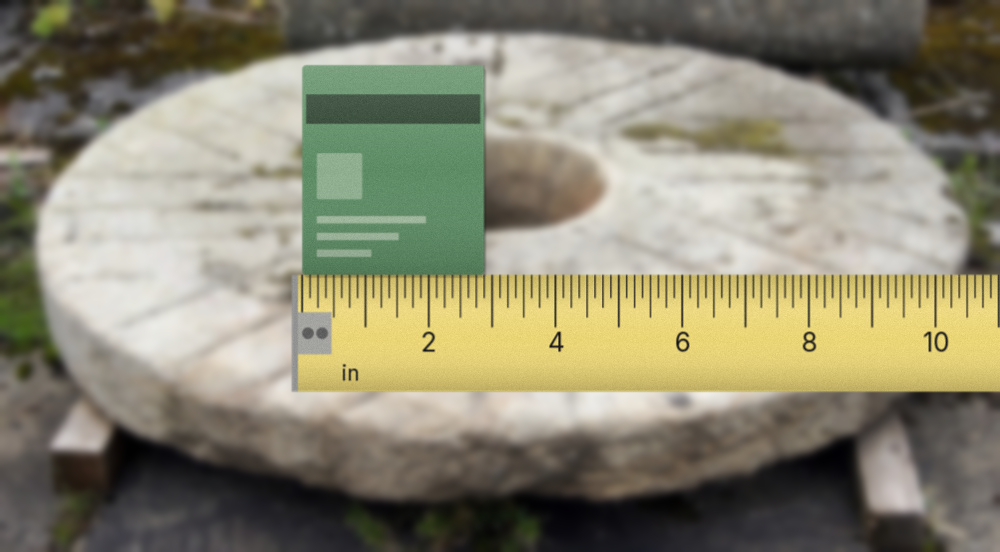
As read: 2.875in
